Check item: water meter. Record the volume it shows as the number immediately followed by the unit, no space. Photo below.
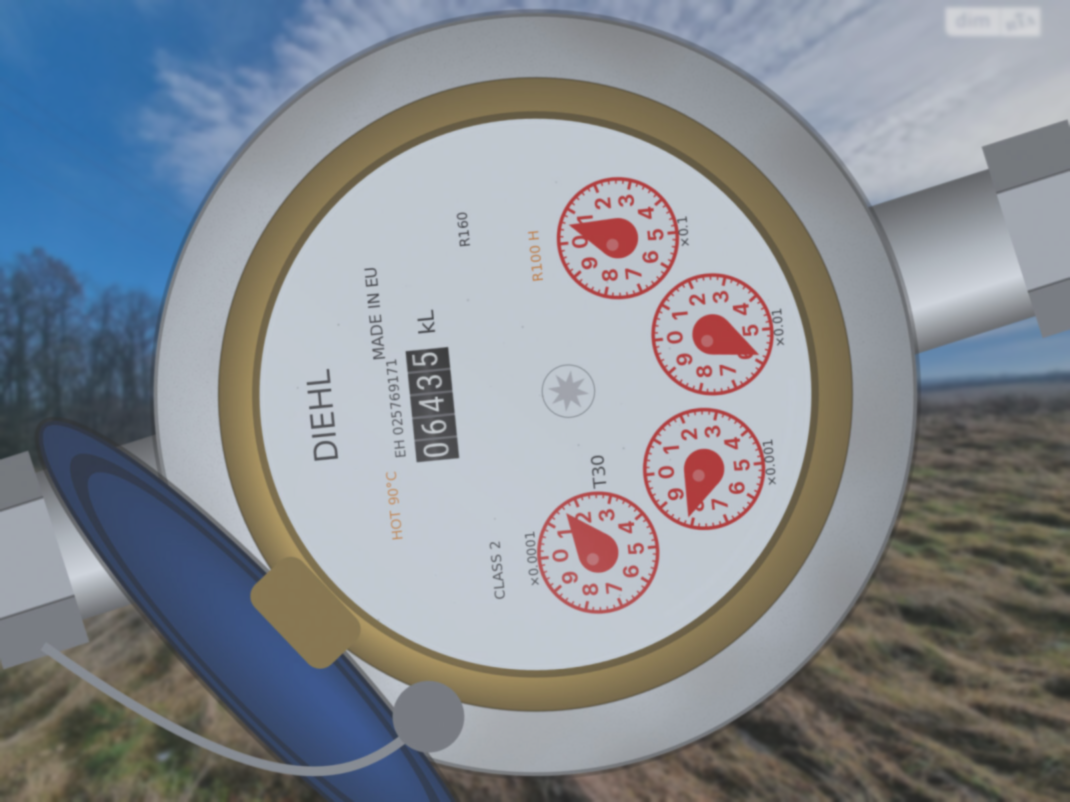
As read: 6435.0581kL
